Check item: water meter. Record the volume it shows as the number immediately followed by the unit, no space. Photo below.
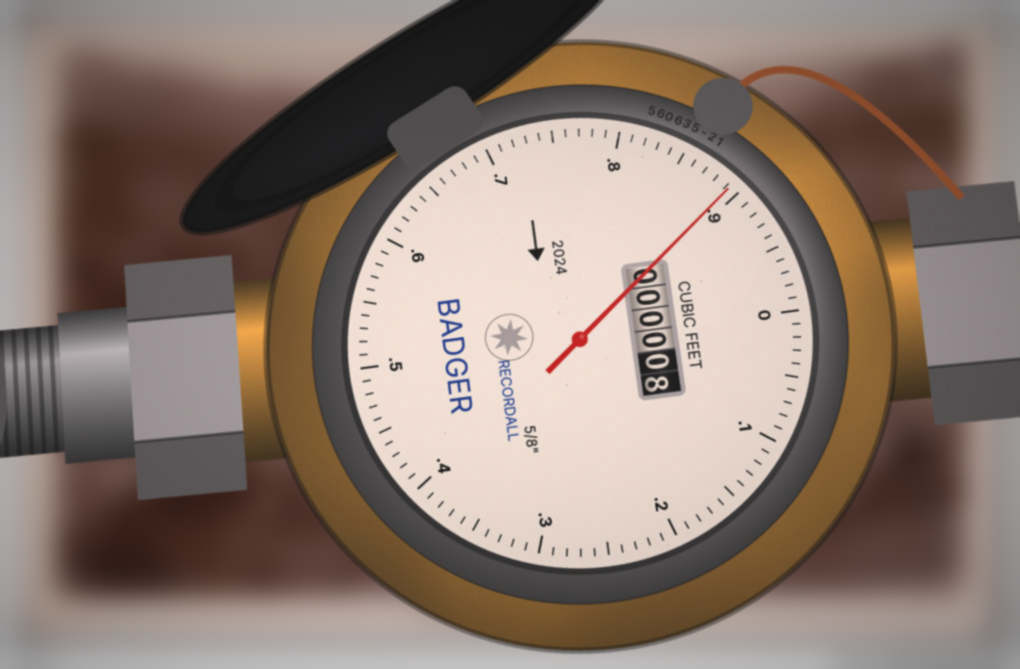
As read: 7.89ft³
